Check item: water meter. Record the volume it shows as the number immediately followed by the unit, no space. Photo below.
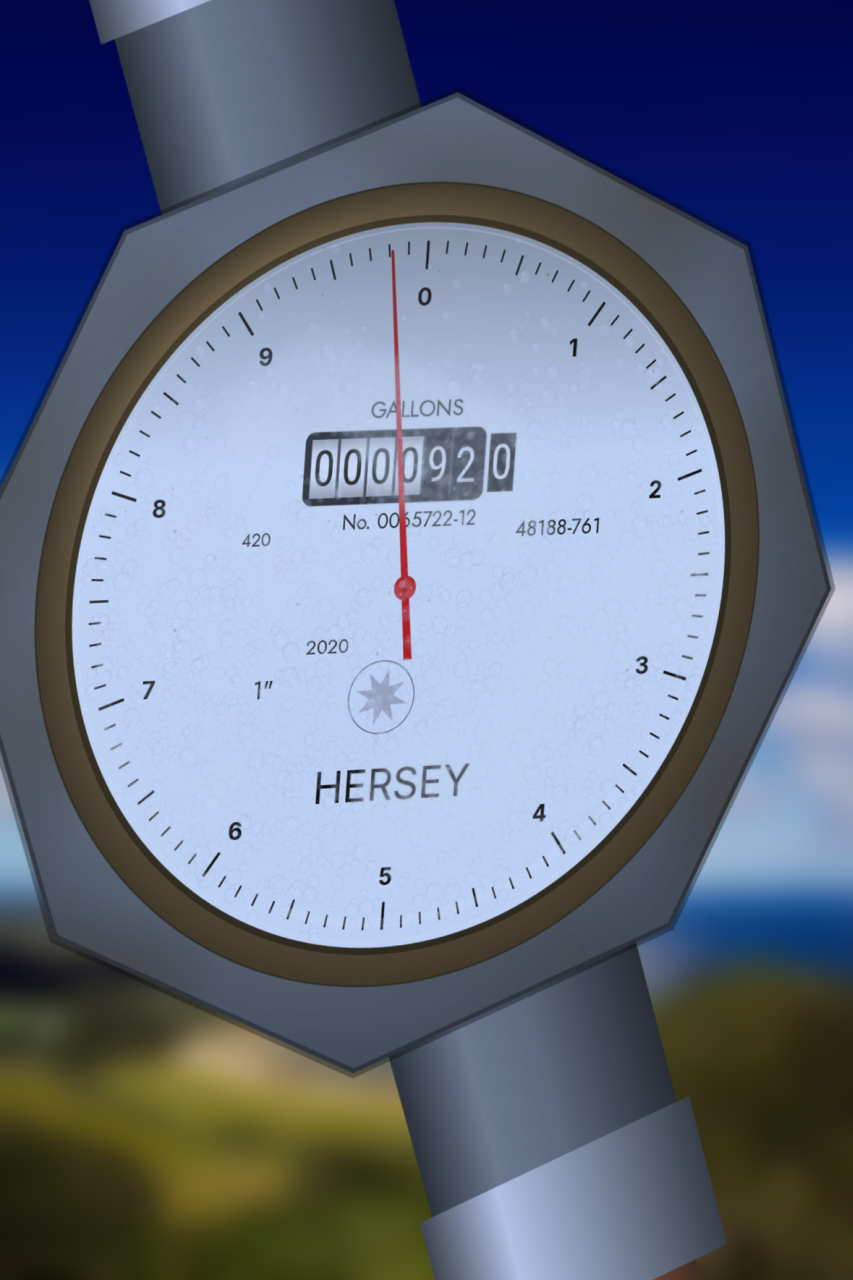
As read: 919.8gal
